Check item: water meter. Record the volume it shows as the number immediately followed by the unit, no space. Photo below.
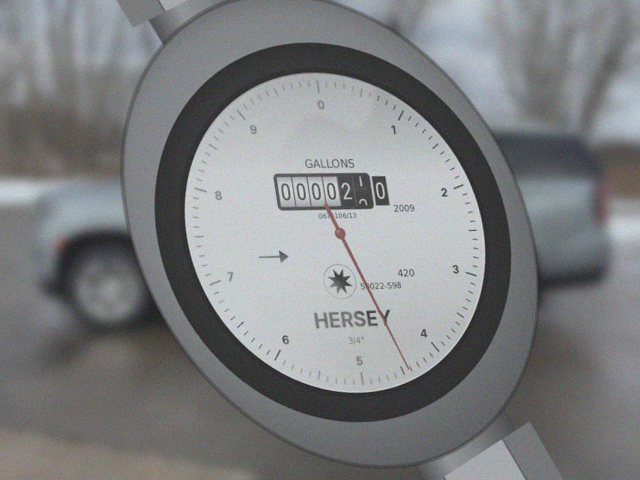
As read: 214.4gal
